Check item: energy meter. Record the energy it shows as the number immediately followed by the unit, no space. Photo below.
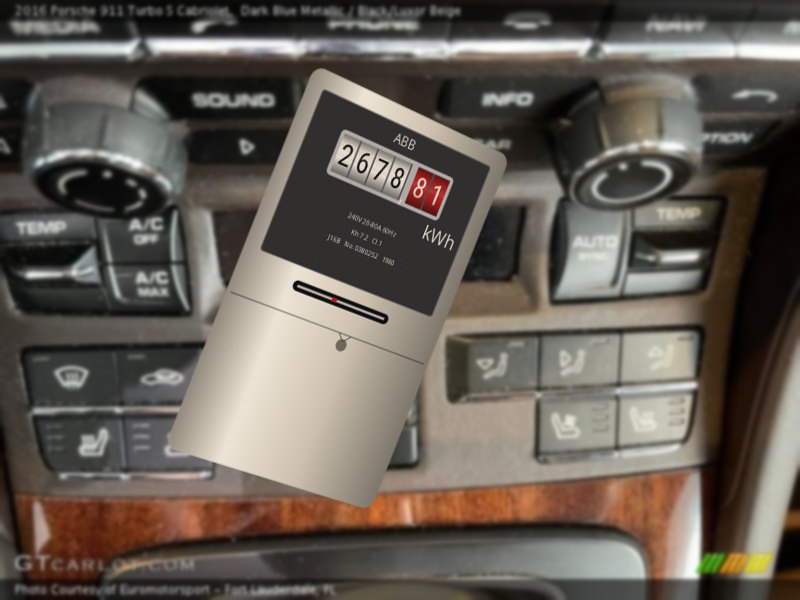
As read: 2678.81kWh
